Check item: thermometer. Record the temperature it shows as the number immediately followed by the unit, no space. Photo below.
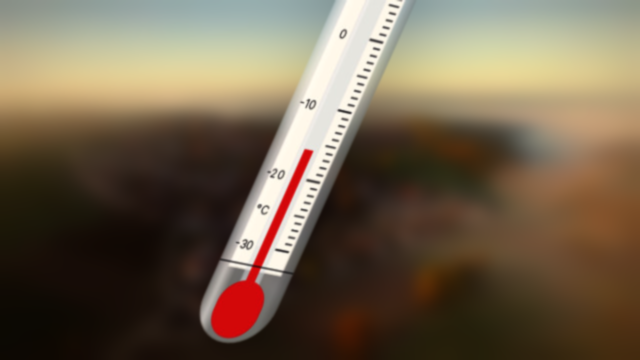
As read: -16°C
